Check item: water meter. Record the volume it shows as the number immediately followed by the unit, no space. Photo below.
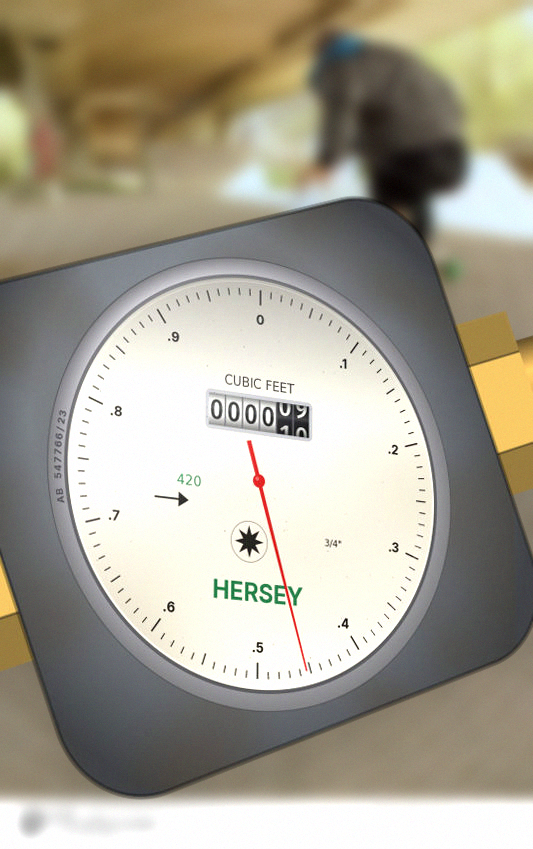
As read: 9.45ft³
